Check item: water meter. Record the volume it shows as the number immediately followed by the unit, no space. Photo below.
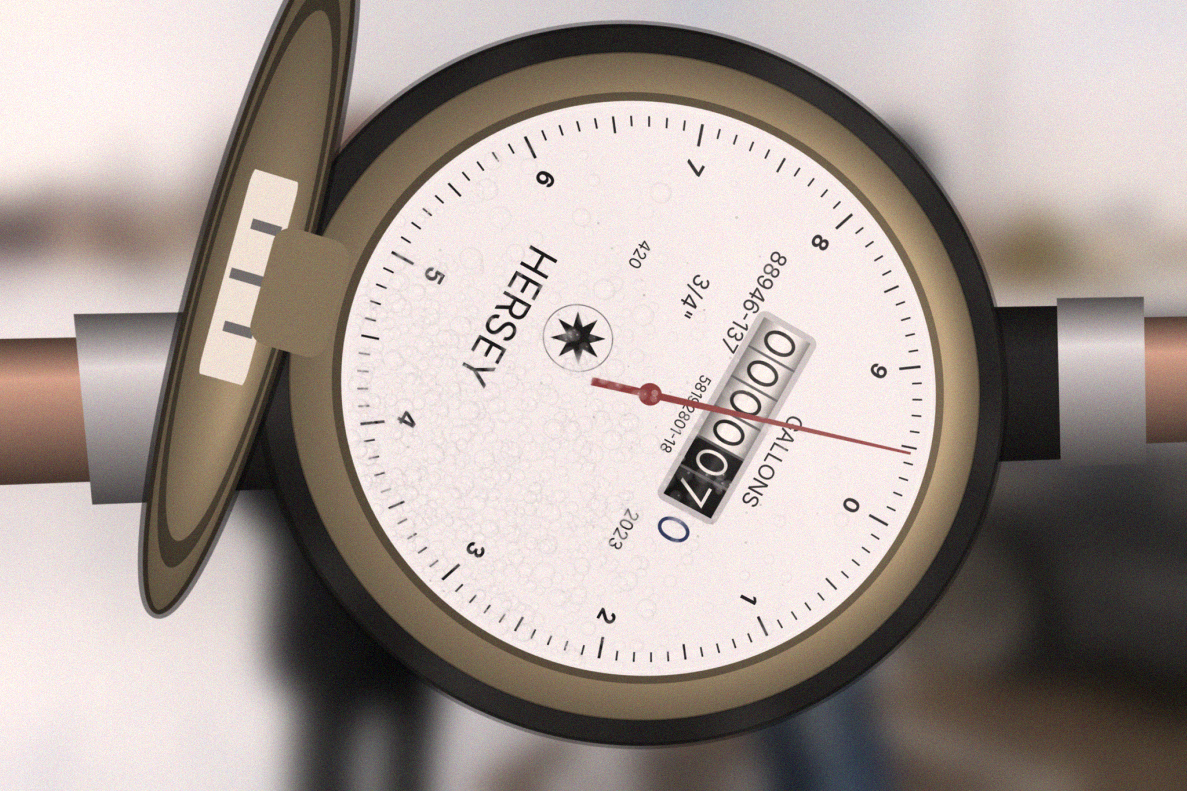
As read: 69.5gal
